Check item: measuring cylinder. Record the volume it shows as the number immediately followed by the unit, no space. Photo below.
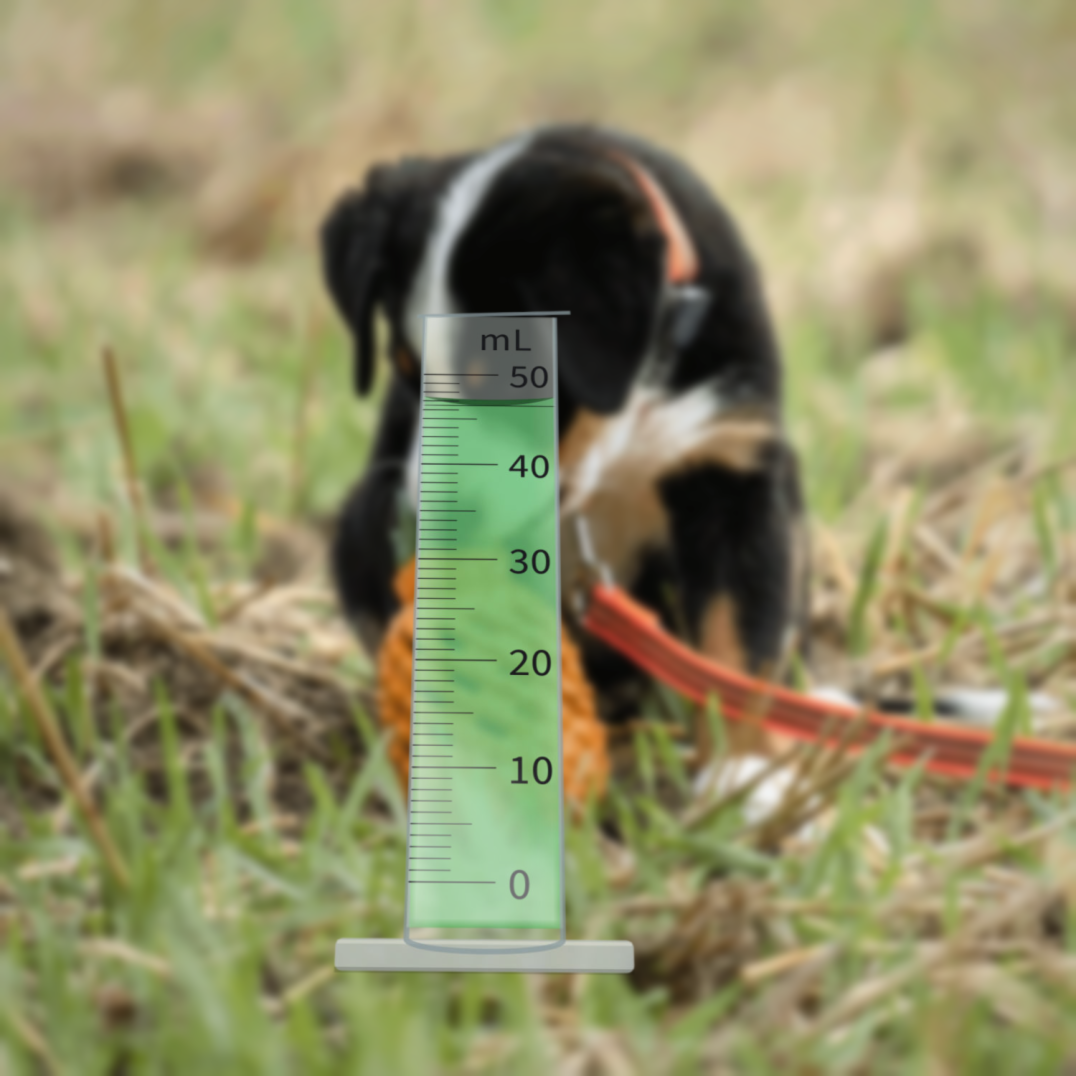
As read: 46.5mL
